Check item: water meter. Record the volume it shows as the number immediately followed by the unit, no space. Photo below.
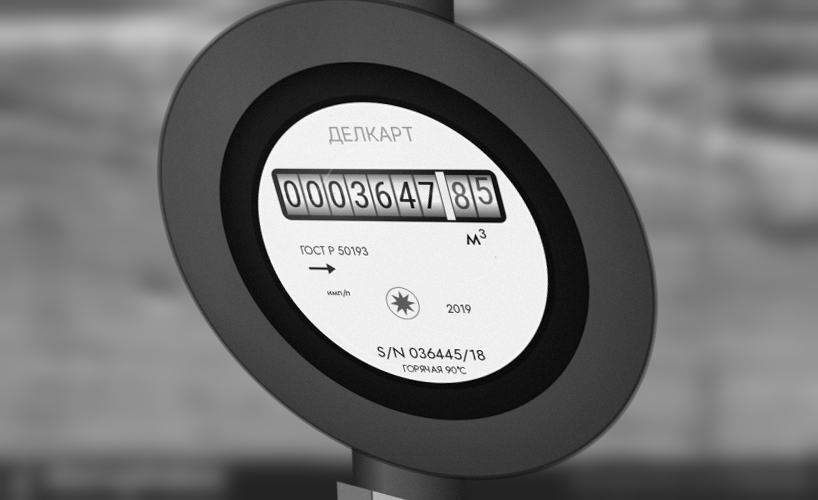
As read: 3647.85m³
